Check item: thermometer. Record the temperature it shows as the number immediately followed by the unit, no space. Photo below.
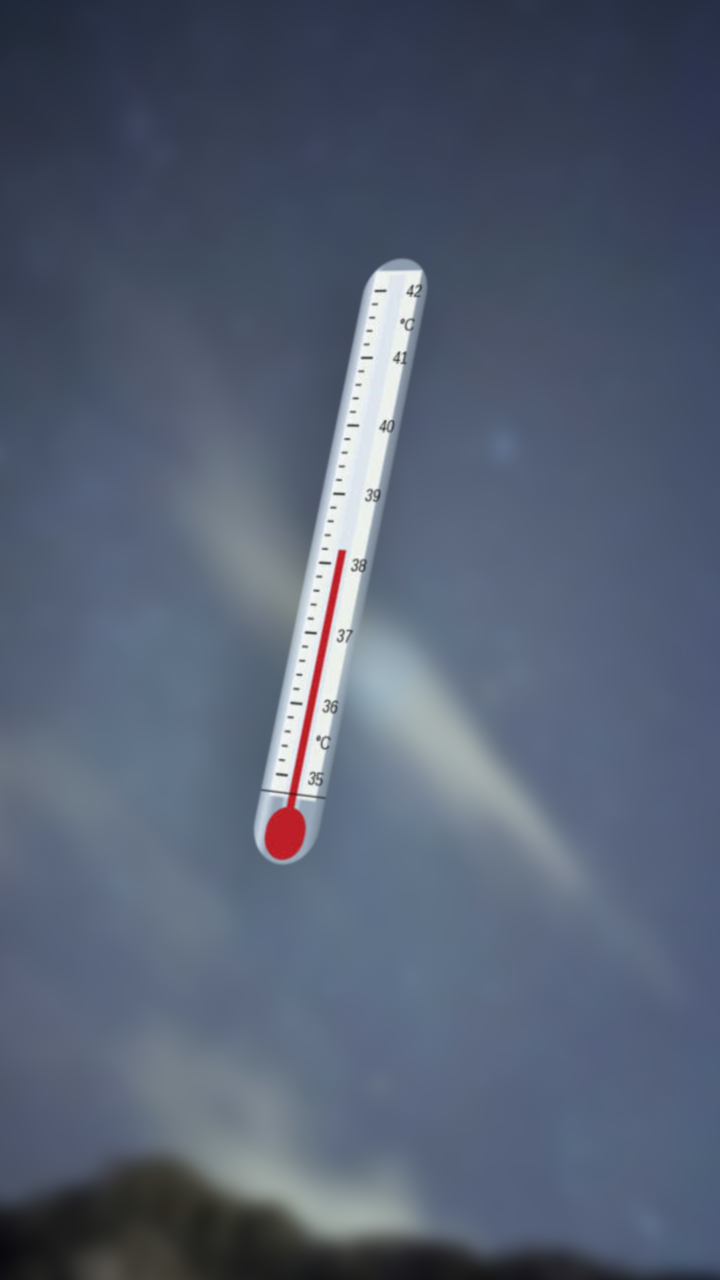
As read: 38.2°C
